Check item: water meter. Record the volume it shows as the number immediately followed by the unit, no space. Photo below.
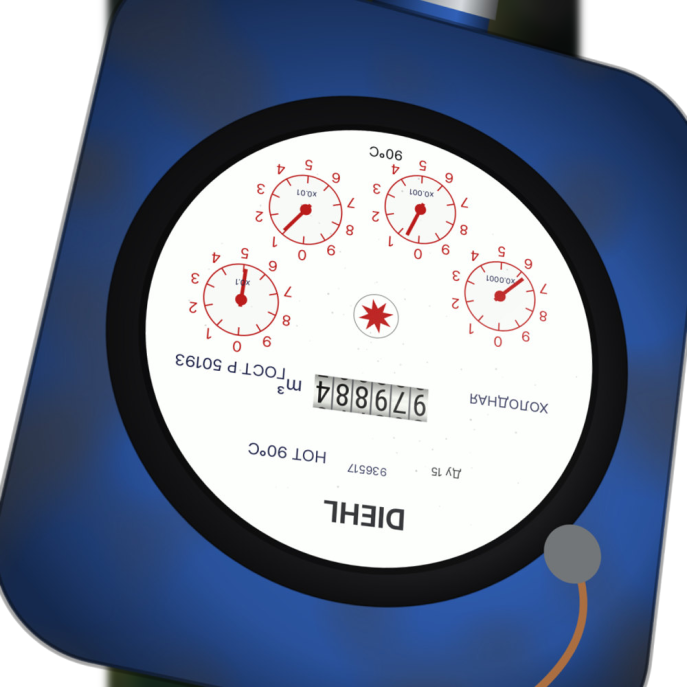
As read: 979884.5106m³
